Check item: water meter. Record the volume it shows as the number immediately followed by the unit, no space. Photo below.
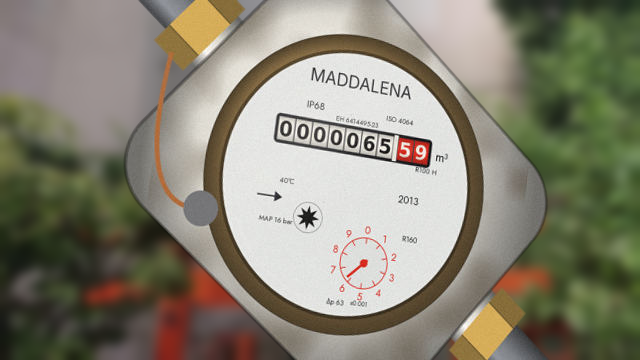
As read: 65.596m³
